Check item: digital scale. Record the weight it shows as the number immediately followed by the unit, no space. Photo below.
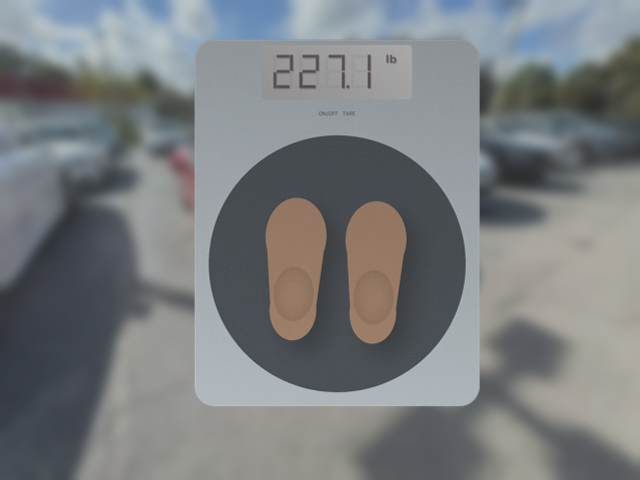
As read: 227.1lb
